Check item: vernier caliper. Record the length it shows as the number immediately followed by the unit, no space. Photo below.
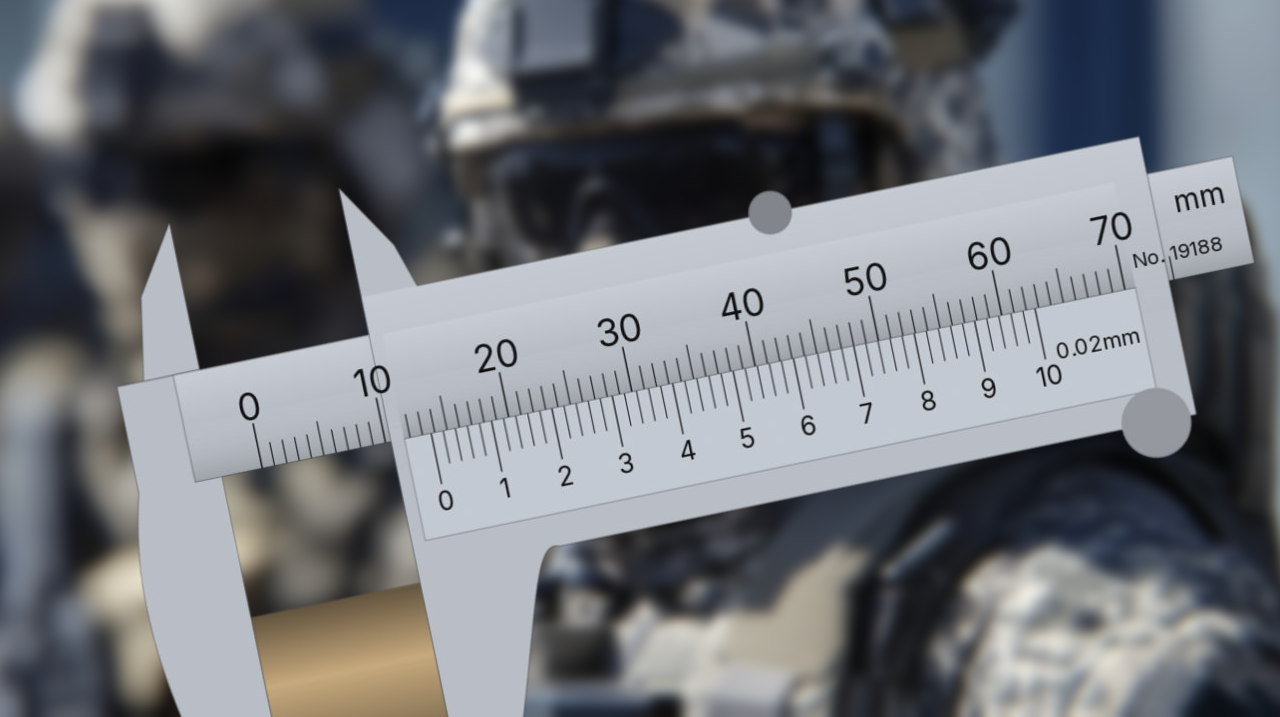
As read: 13.7mm
